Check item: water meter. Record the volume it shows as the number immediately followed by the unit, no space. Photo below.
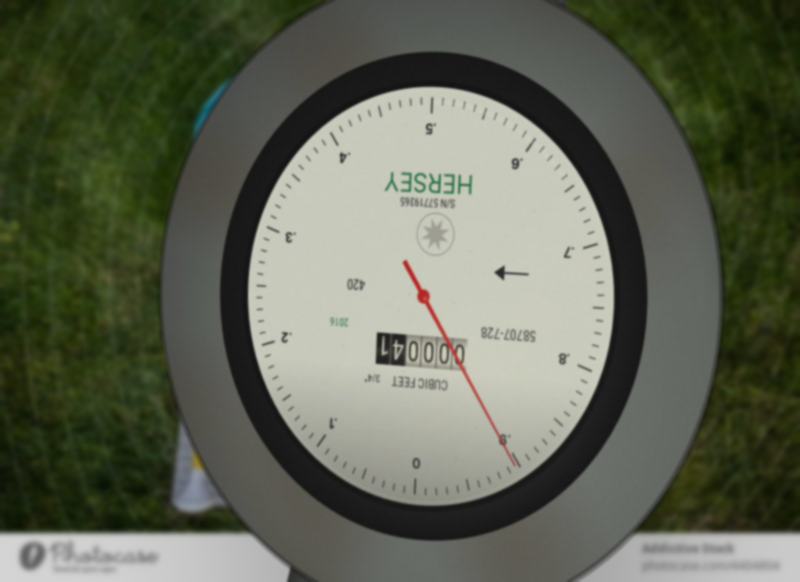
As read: 40.90ft³
